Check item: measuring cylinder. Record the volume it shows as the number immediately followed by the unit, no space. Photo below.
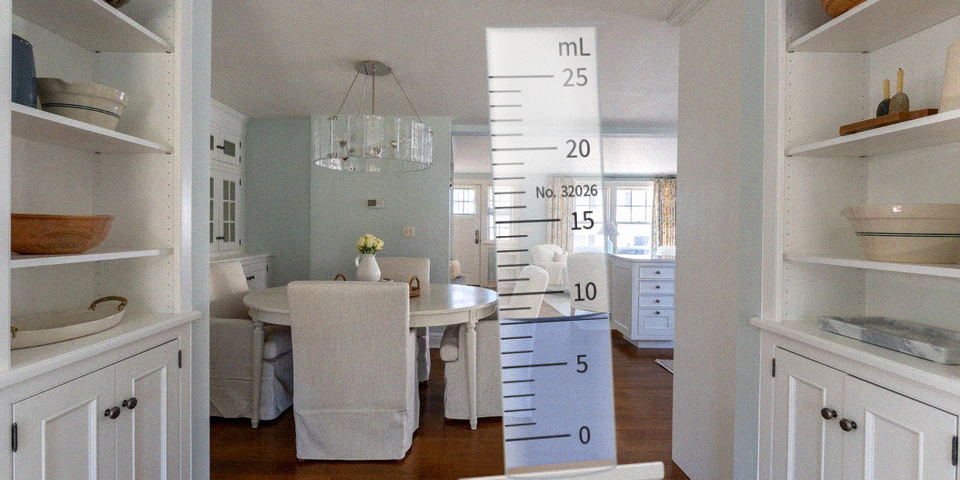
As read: 8mL
